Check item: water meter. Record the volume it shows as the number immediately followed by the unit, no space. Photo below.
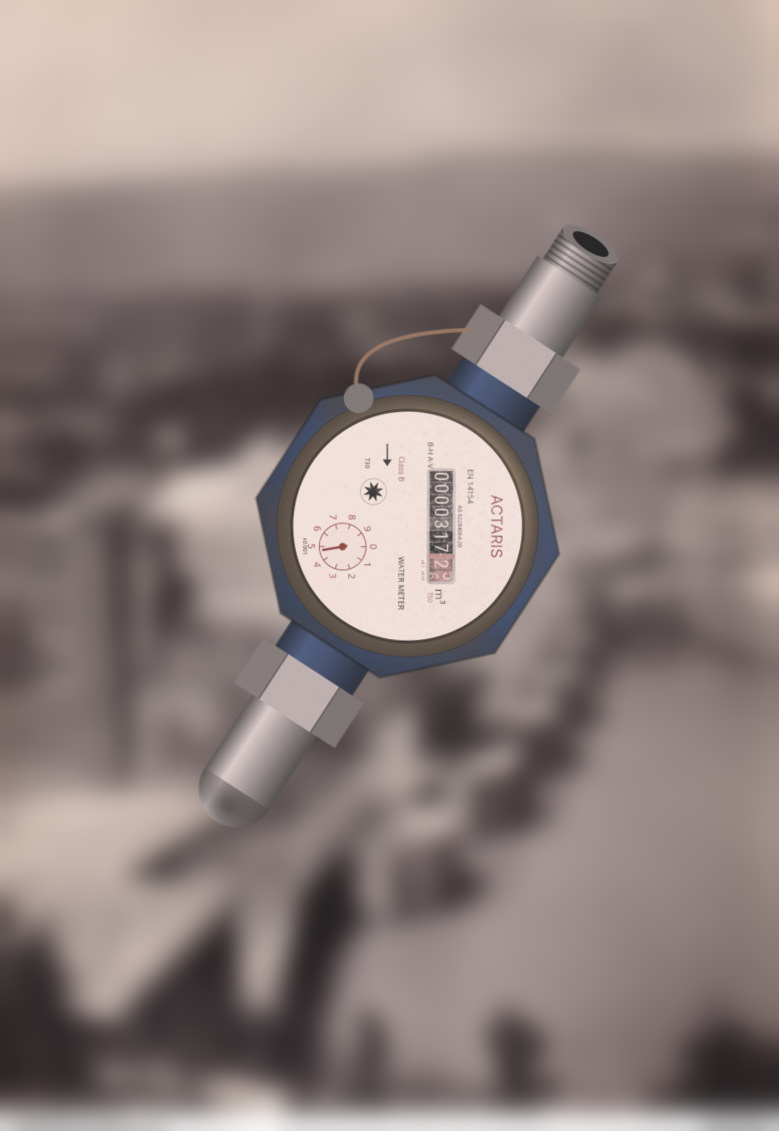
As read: 317.254m³
